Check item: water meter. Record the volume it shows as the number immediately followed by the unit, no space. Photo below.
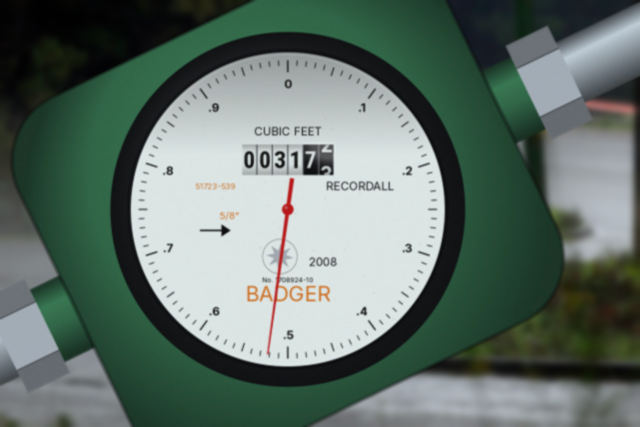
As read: 3172.52ft³
